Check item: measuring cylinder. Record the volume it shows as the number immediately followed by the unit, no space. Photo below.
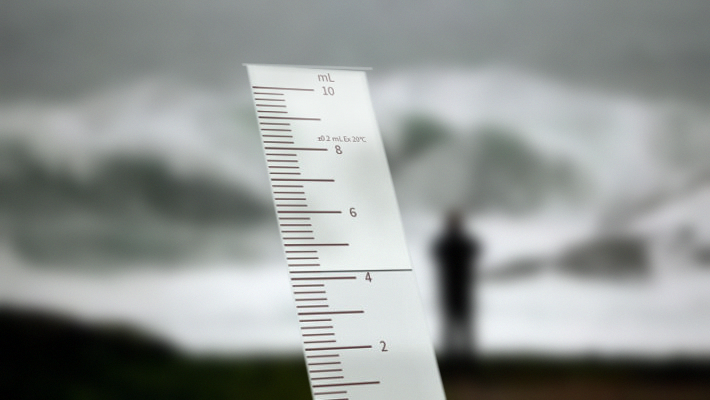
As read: 4.2mL
